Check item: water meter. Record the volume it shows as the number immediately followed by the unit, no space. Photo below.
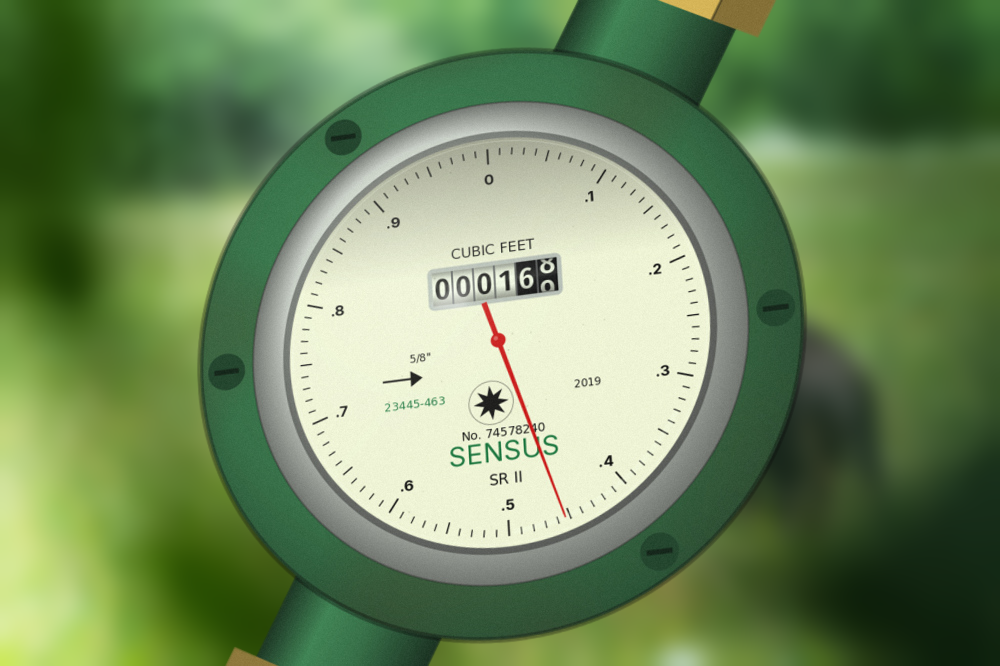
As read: 168.45ft³
